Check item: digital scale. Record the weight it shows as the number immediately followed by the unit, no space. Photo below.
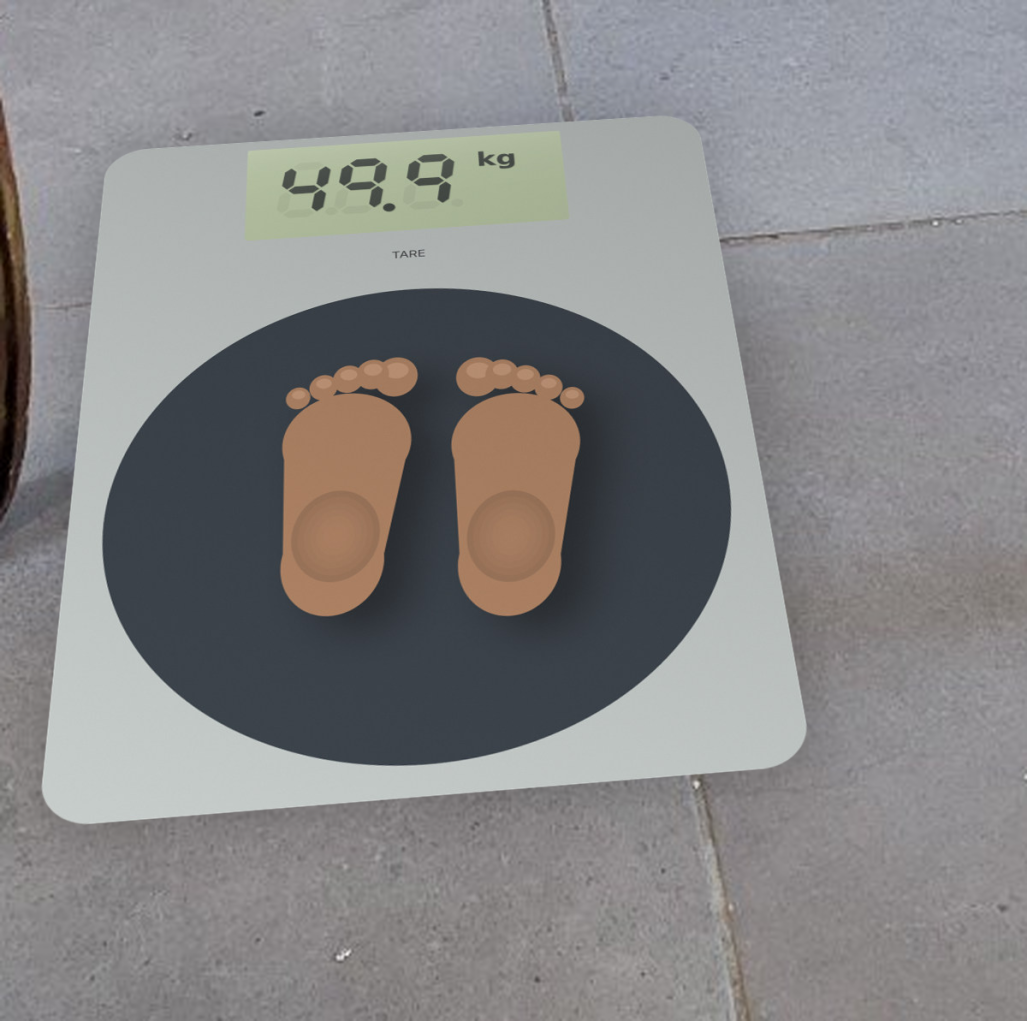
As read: 49.9kg
